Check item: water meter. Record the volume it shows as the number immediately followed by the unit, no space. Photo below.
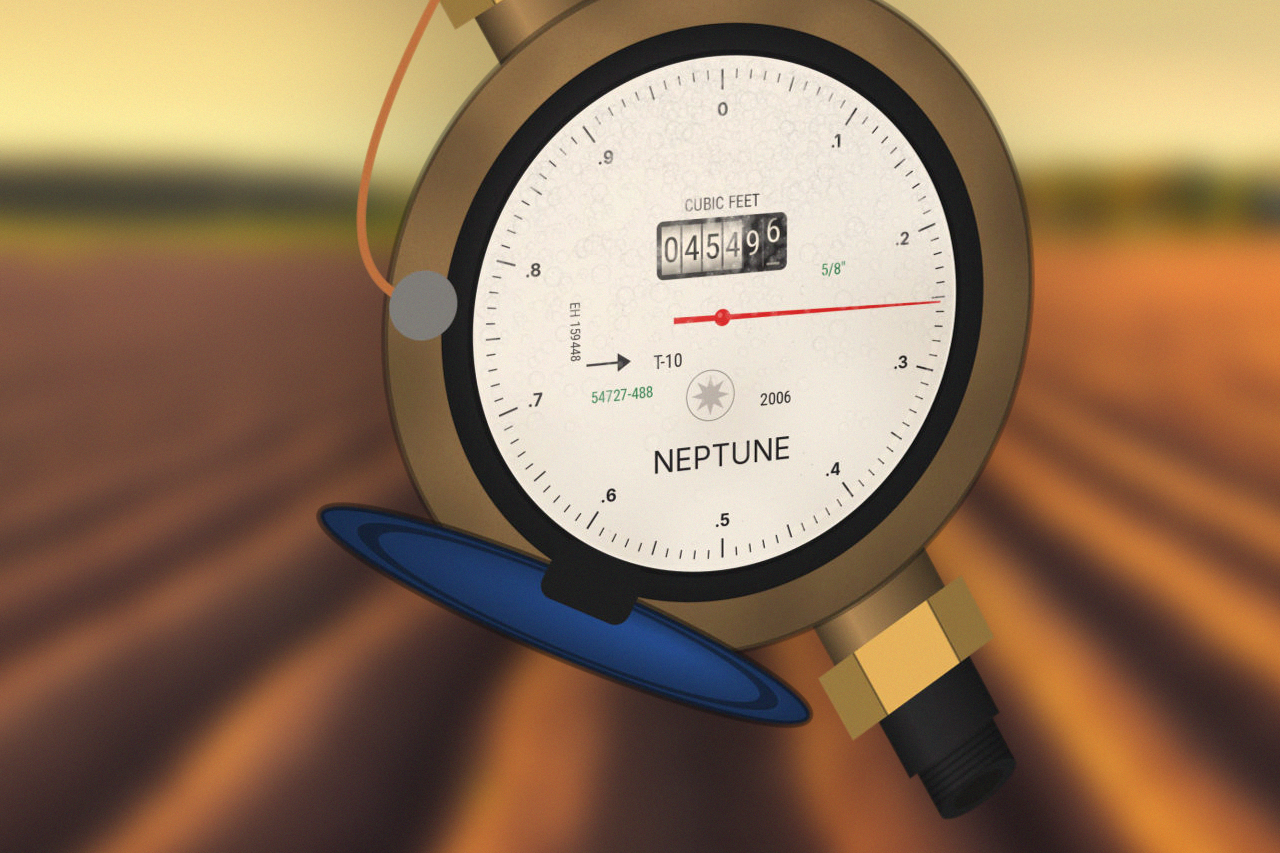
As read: 45496.25ft³
